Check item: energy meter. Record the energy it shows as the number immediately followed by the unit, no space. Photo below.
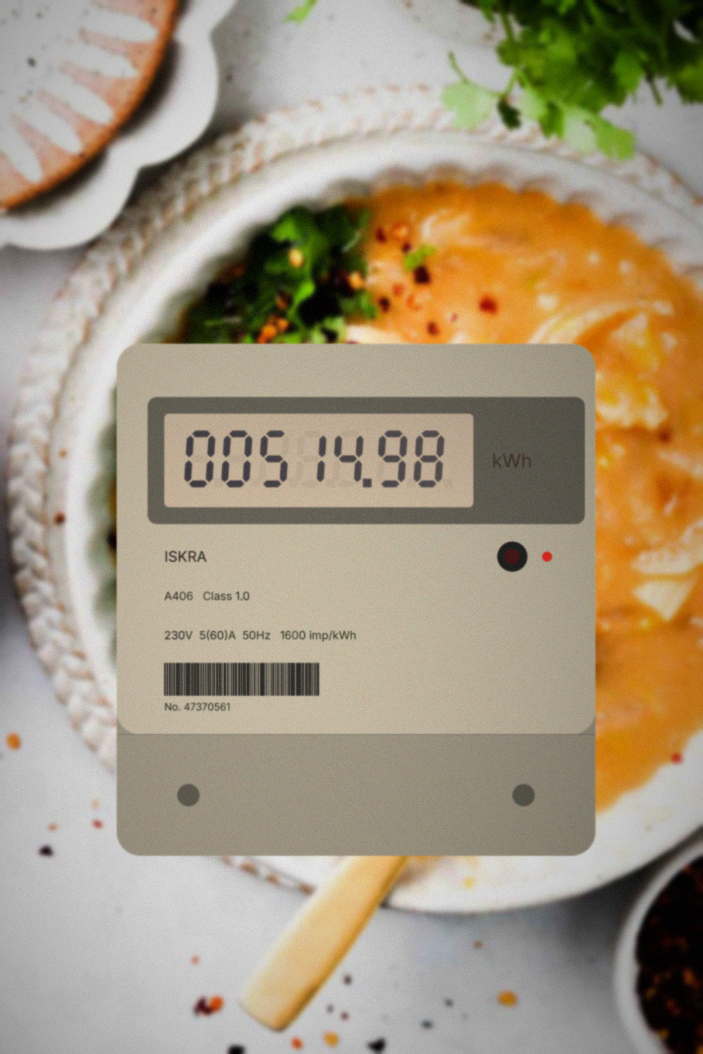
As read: 514.98kWh
